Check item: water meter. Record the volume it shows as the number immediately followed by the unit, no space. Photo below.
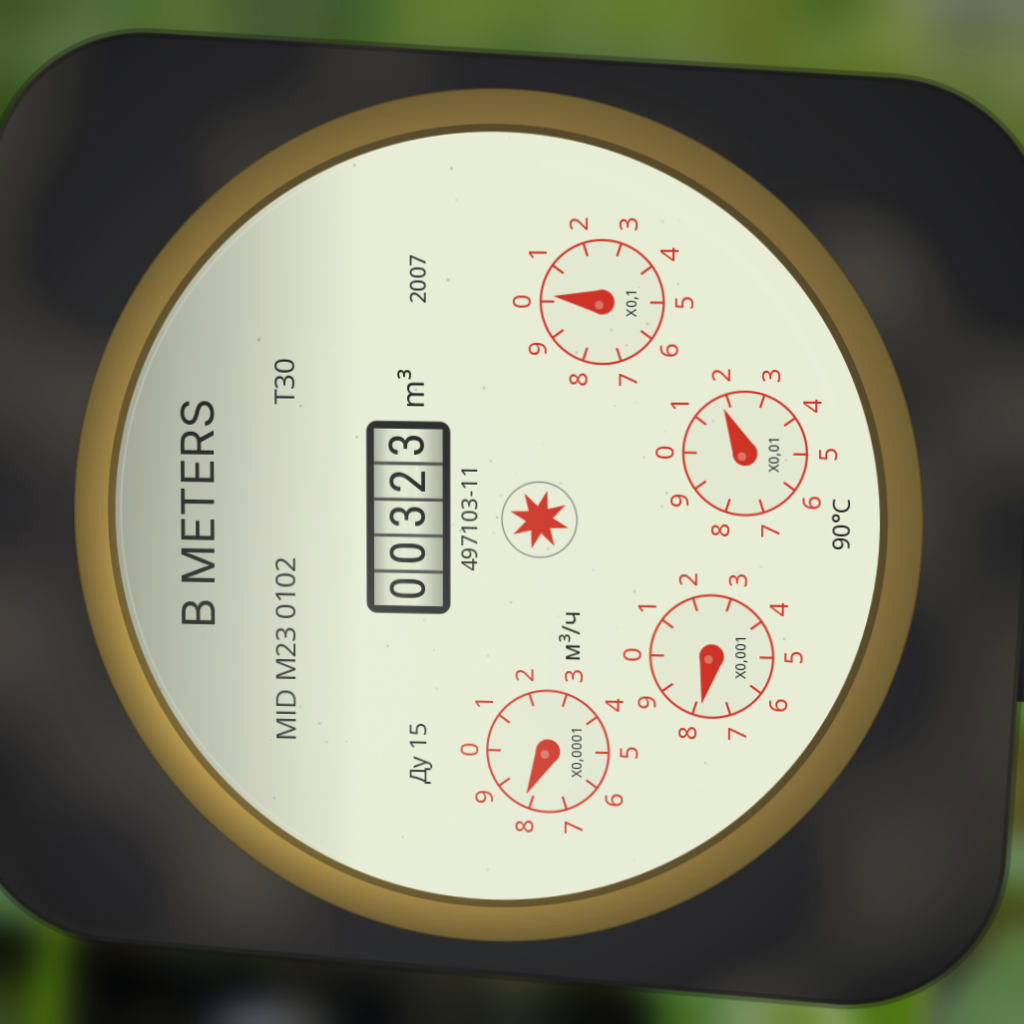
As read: 323.0178m³
